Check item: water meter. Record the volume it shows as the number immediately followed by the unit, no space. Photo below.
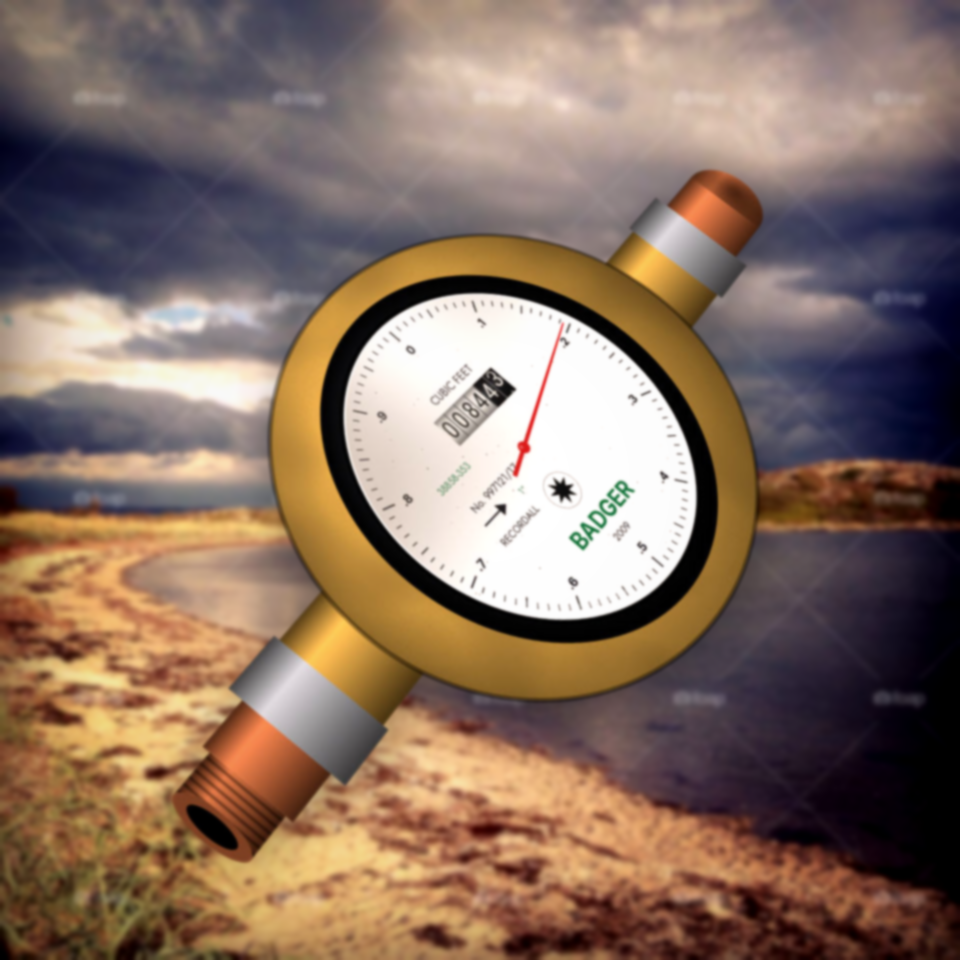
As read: 8443.19ft³
